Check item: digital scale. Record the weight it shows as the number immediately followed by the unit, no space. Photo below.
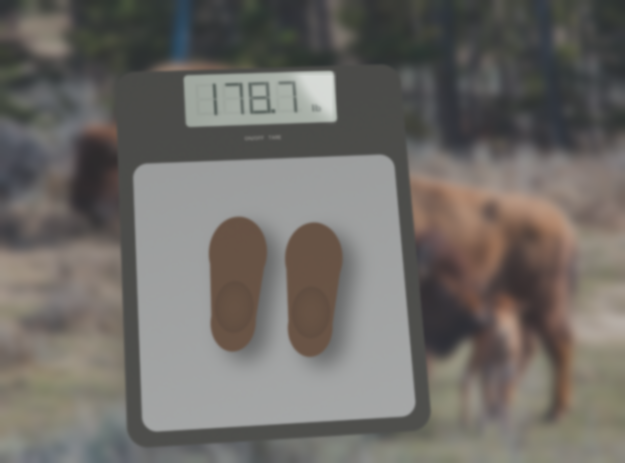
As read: 178.7lb
